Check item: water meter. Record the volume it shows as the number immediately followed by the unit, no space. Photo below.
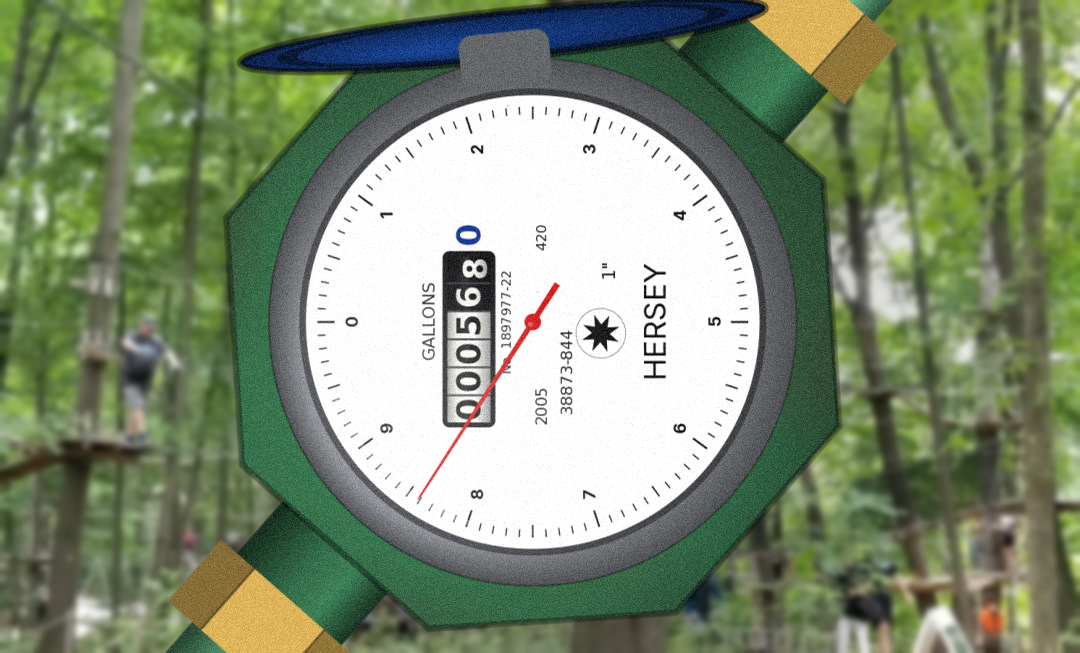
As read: 5678.4gal
